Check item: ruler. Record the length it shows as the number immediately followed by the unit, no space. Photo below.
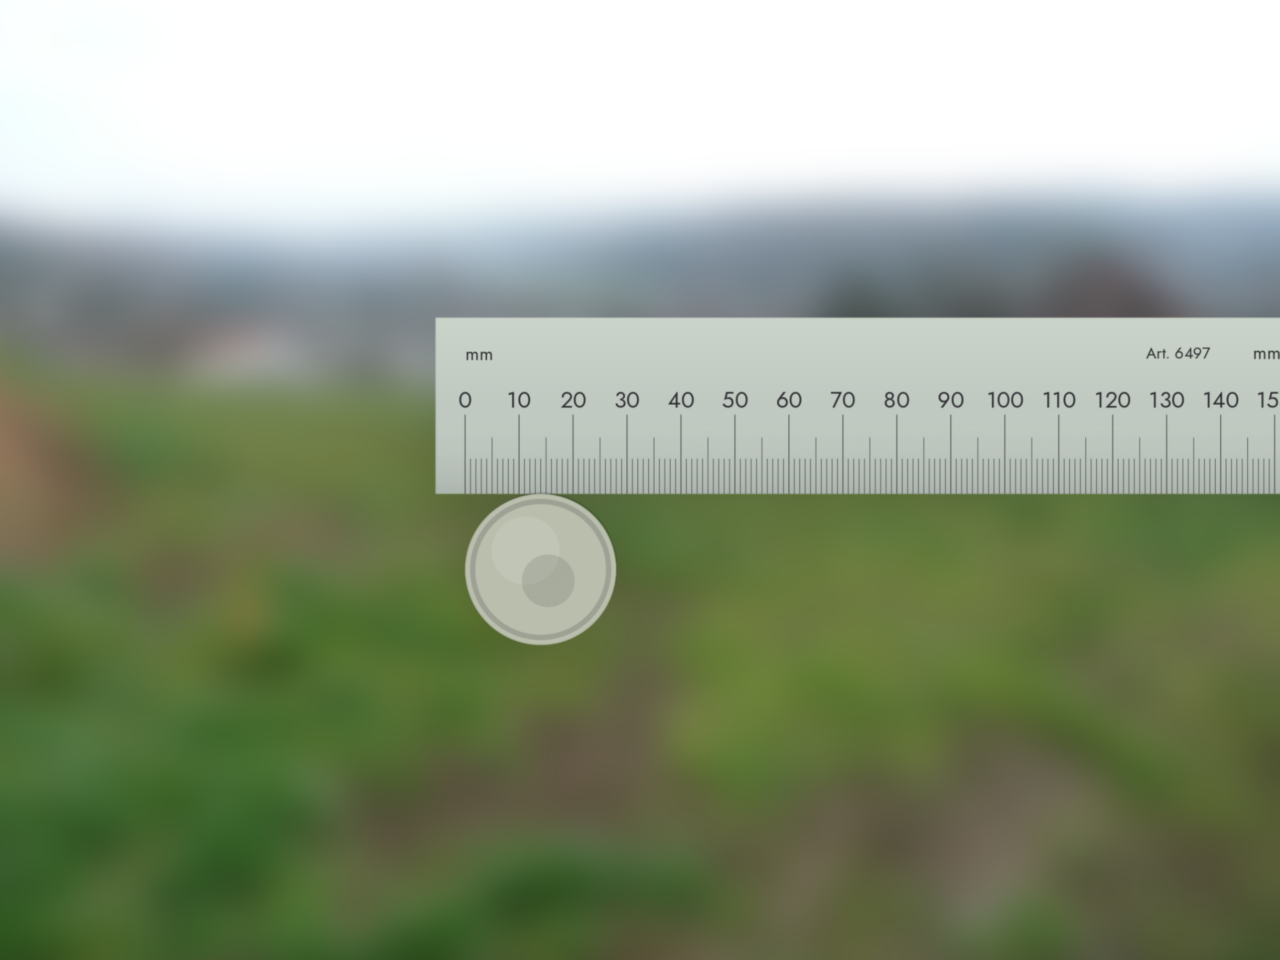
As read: 28mm
